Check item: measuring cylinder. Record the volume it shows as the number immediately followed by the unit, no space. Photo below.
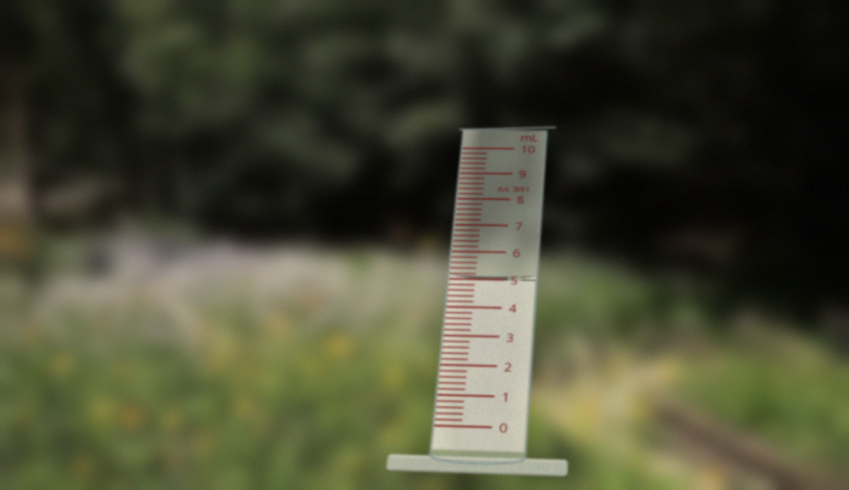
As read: 5mL
